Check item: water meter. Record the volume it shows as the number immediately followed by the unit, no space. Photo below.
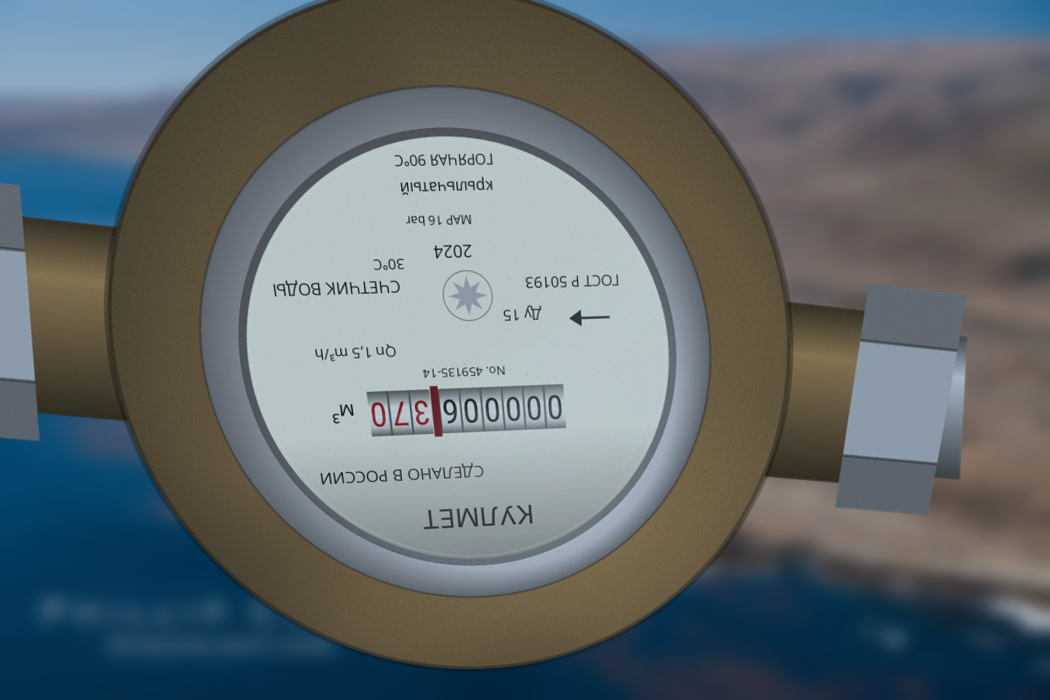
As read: 6.370m³
